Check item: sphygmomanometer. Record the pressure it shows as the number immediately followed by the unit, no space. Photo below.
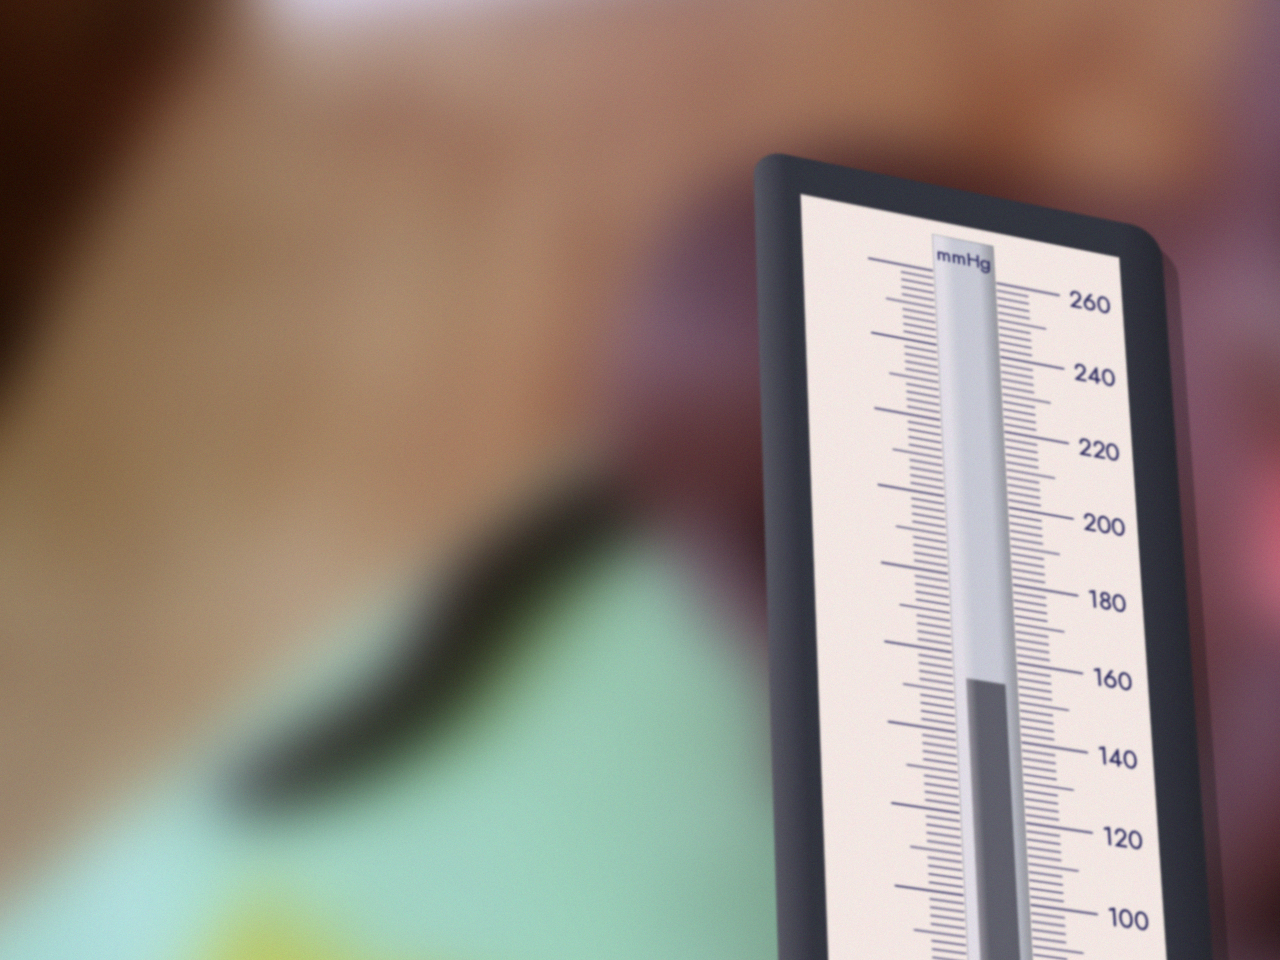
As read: 154mmHg
